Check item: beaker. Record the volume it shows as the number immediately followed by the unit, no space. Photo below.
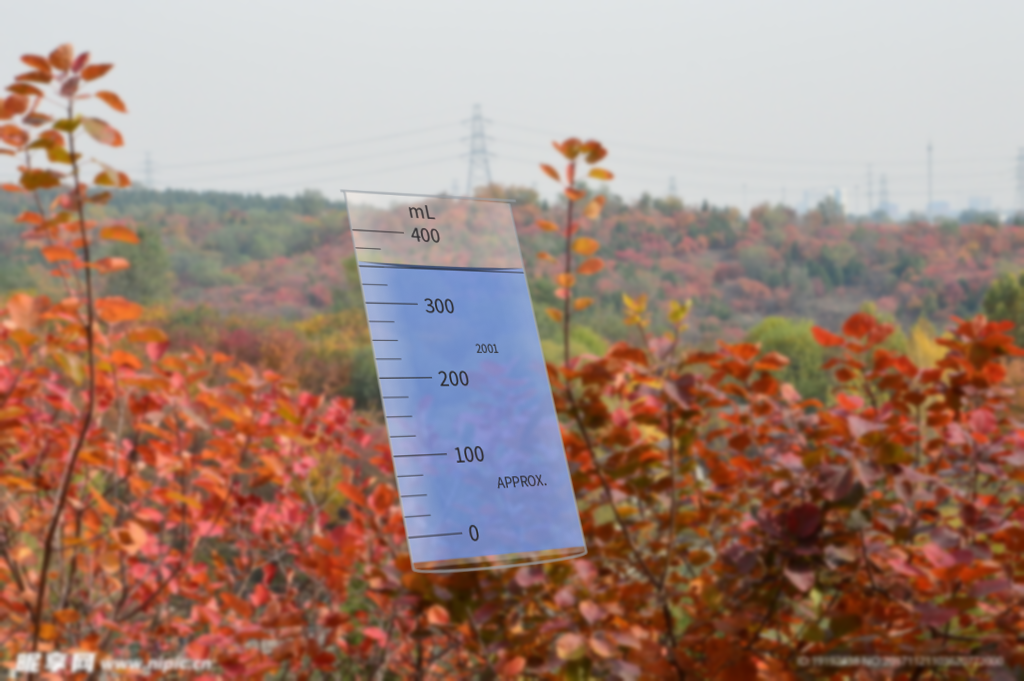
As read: 350mL
